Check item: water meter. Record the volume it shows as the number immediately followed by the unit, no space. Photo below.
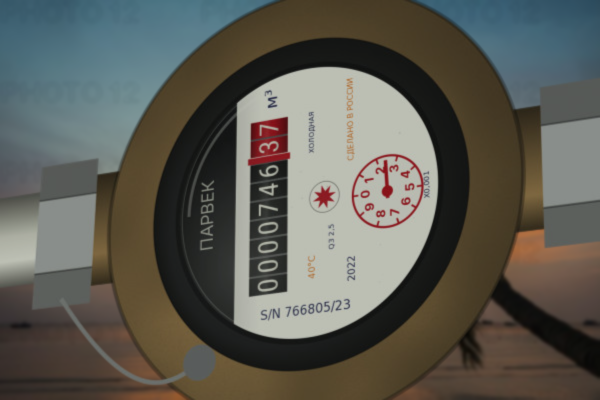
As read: 746.372m³
